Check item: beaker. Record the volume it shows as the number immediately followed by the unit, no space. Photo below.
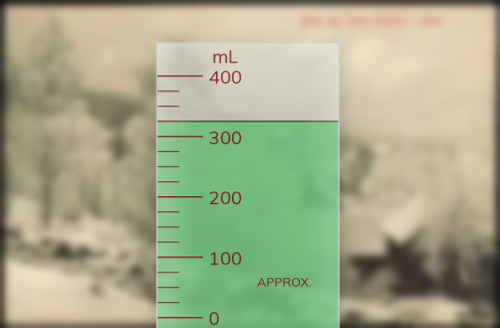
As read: 325mL
